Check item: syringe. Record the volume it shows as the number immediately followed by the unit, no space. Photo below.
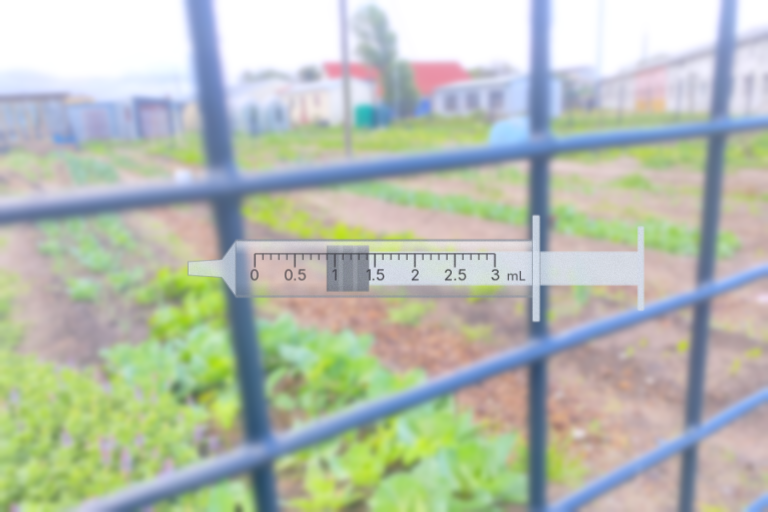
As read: 0.9mL
